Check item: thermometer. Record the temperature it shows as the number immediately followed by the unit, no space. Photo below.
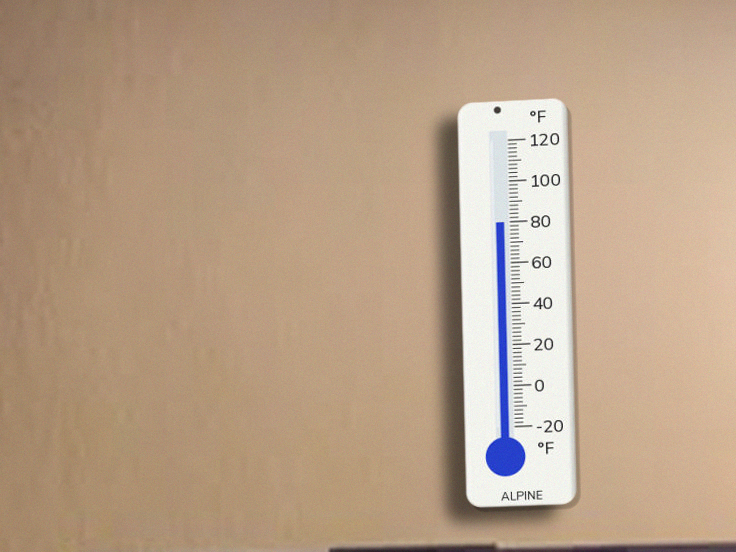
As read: 80°F
